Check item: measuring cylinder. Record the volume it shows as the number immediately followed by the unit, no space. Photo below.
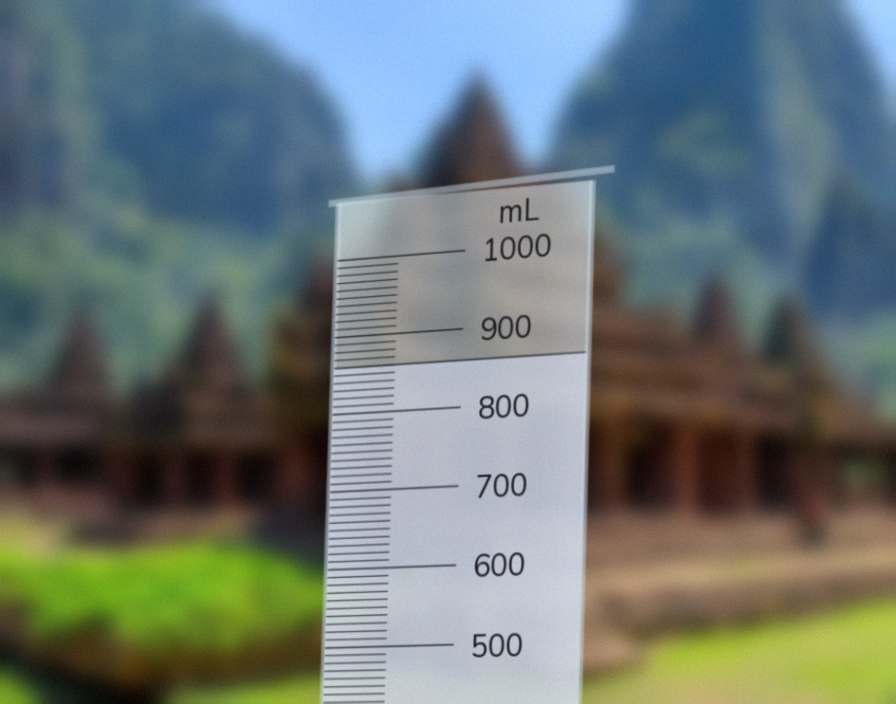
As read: 860mL
